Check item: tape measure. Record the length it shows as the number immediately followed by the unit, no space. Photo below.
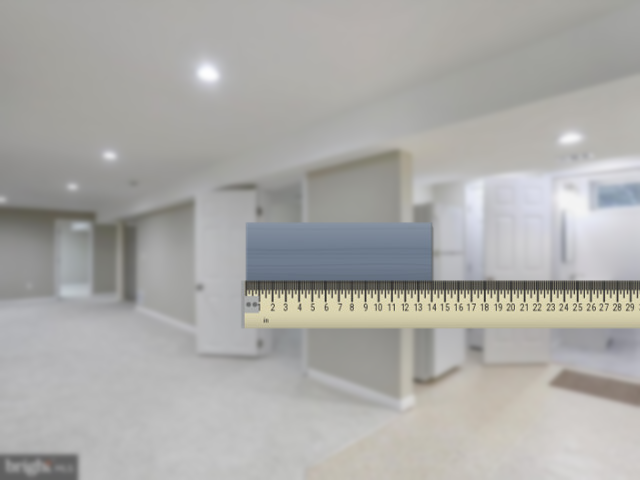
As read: 14in
